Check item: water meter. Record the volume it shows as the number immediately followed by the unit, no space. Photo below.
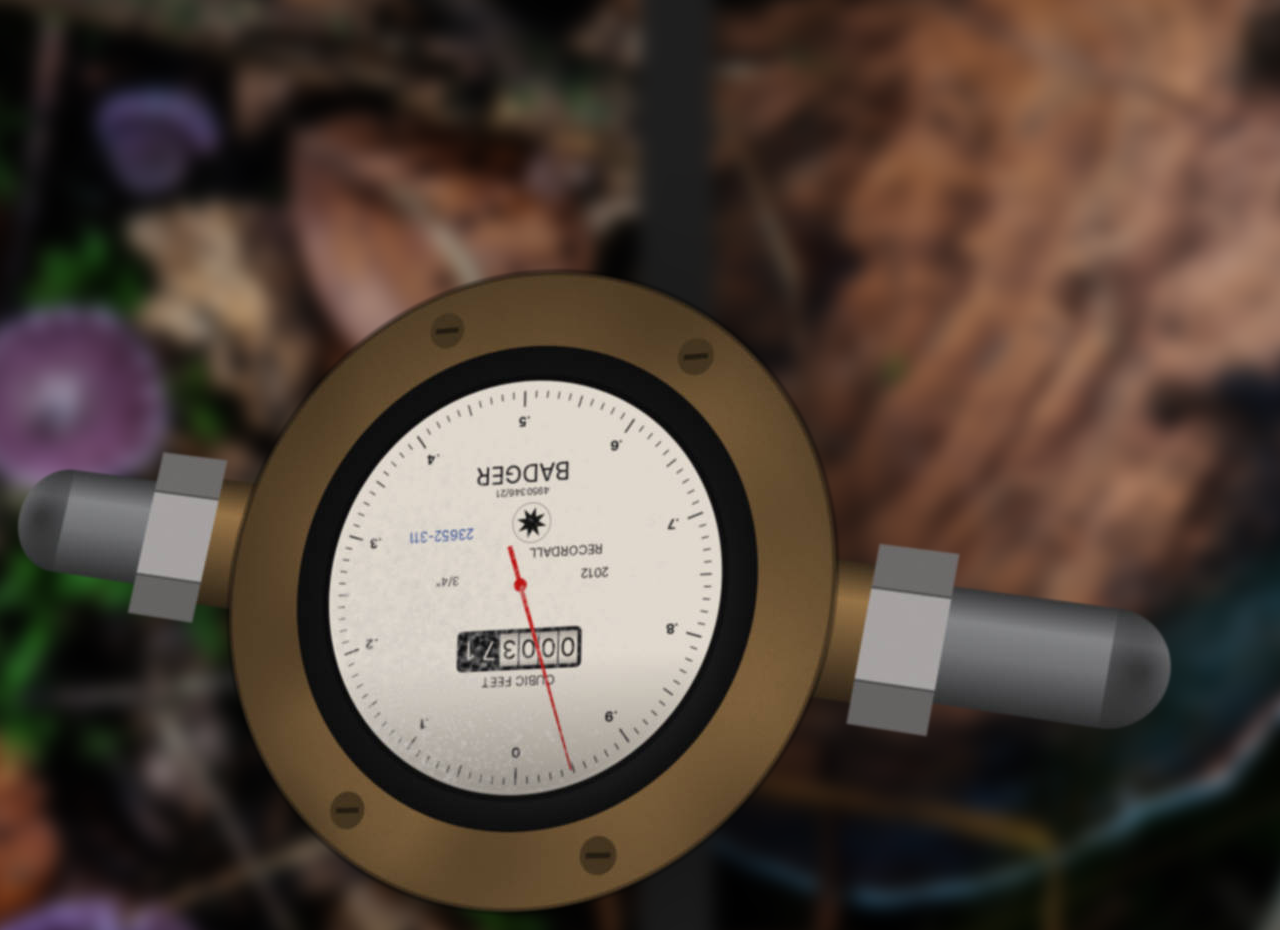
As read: 370.95ft³
